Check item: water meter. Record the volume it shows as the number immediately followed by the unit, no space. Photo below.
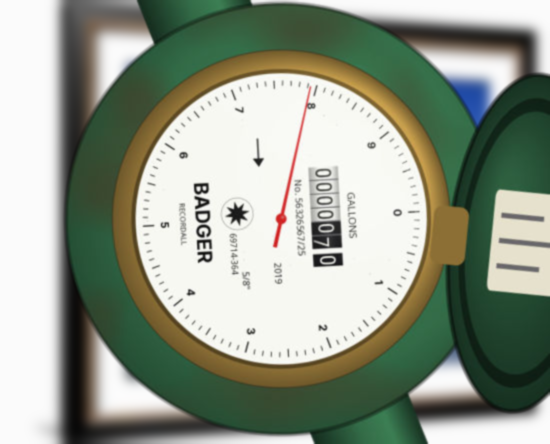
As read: 67.9gal
